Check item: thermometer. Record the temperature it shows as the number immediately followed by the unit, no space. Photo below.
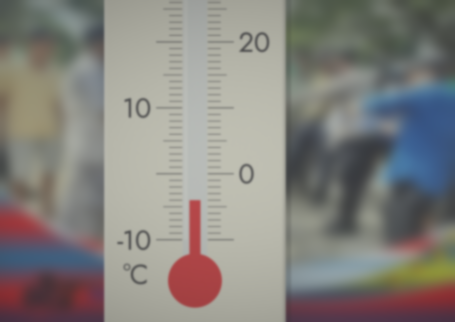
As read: -4°C
